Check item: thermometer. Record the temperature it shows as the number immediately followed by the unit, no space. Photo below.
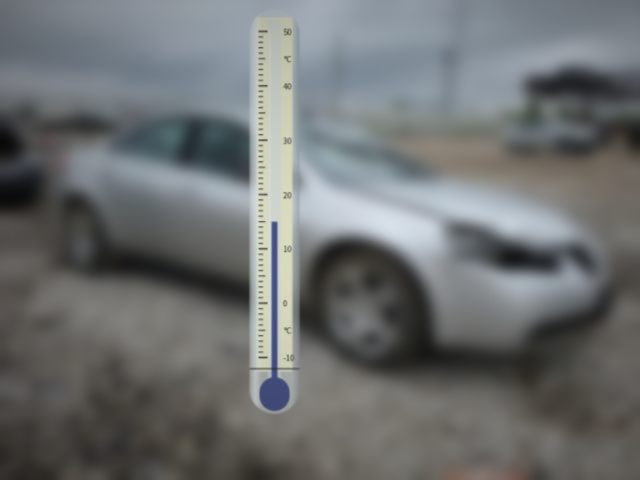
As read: 15°C
